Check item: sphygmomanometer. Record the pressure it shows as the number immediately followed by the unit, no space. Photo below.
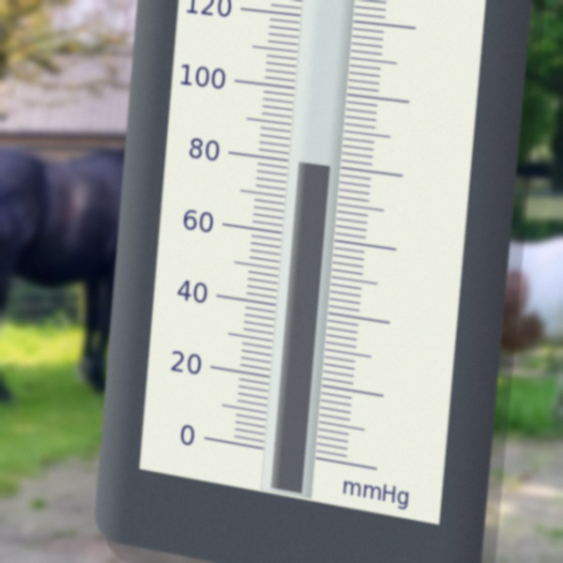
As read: 80mmHg
